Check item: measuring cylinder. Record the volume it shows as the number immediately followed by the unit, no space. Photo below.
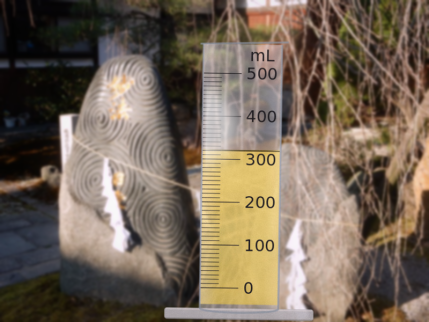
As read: 320mL
